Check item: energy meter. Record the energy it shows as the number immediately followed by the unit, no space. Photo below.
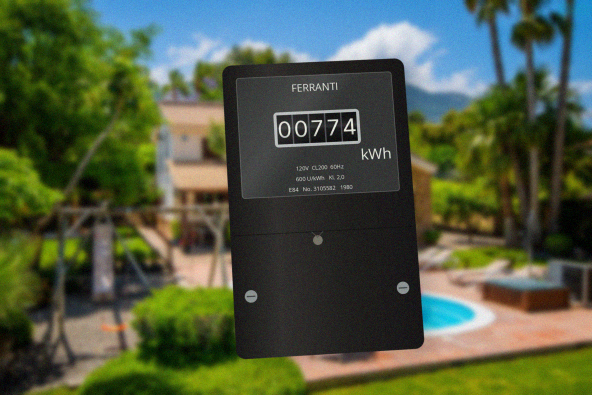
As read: 774kWh
